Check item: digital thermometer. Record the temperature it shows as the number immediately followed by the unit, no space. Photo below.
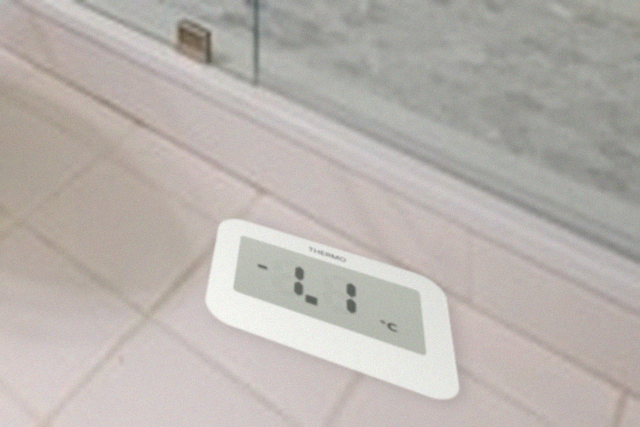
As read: -1.1°C
